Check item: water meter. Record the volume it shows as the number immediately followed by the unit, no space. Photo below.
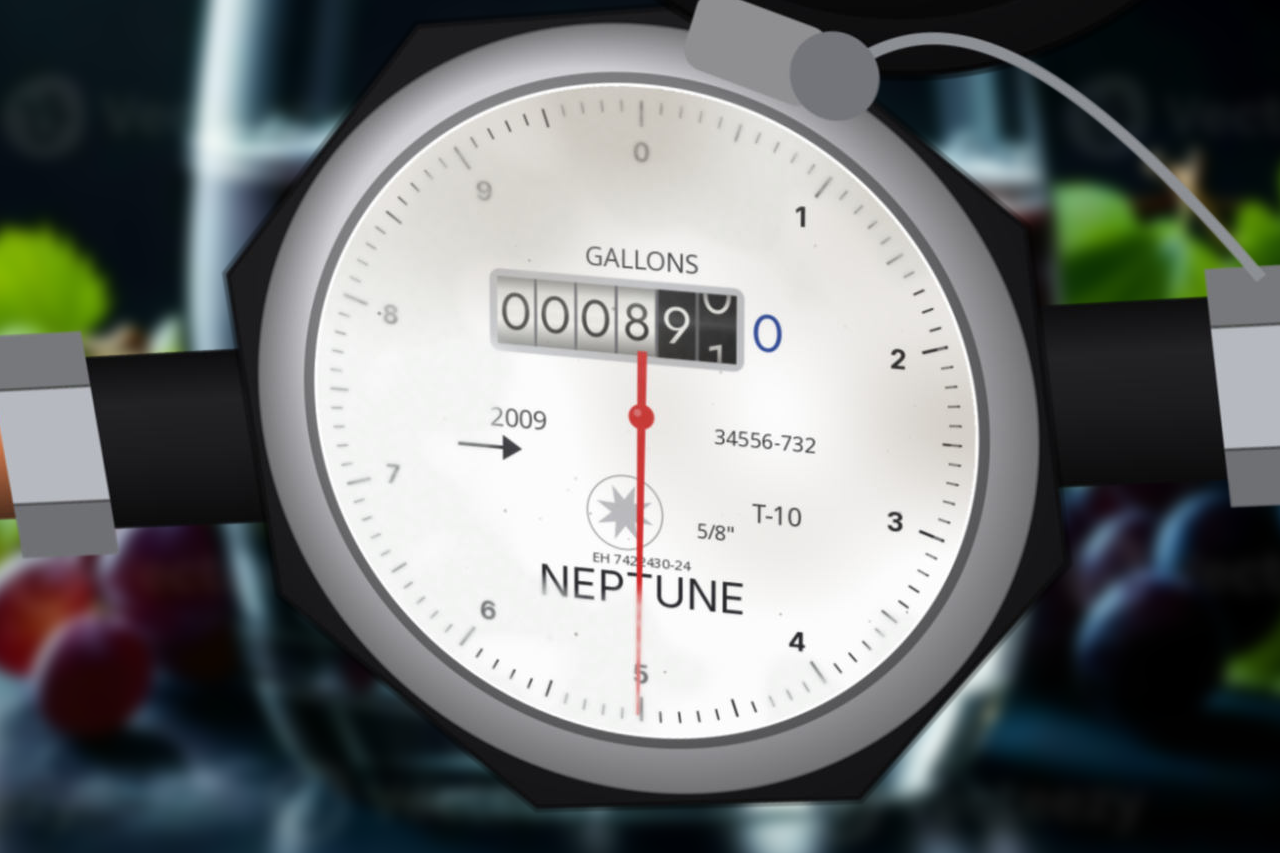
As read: 8905.0gal
